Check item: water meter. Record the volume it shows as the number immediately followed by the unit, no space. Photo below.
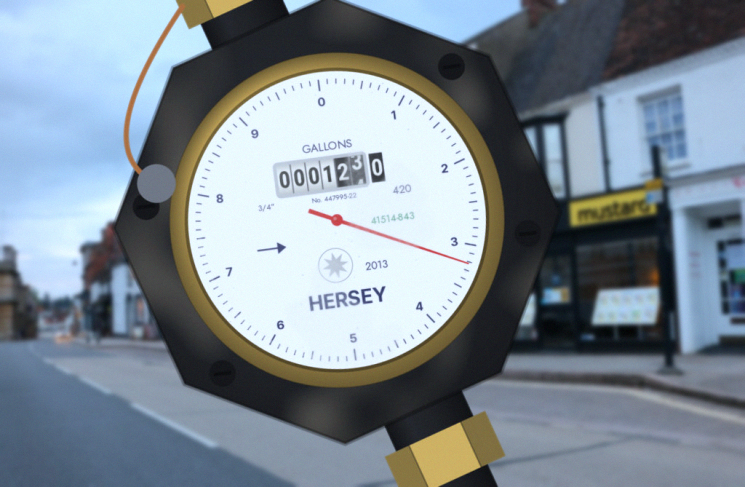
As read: 1233.2gal
